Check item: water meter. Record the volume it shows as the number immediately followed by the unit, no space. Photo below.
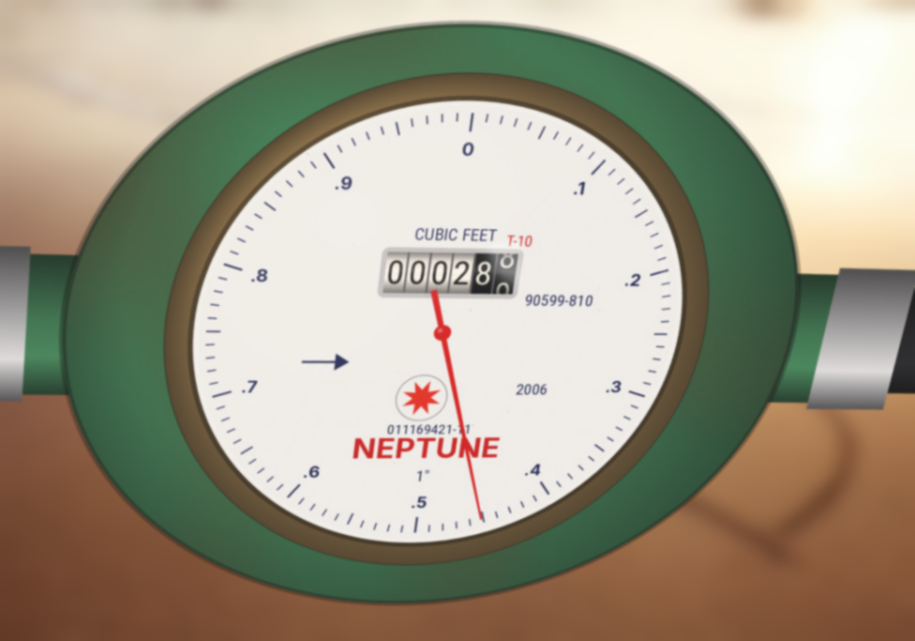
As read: 288.45ft³
